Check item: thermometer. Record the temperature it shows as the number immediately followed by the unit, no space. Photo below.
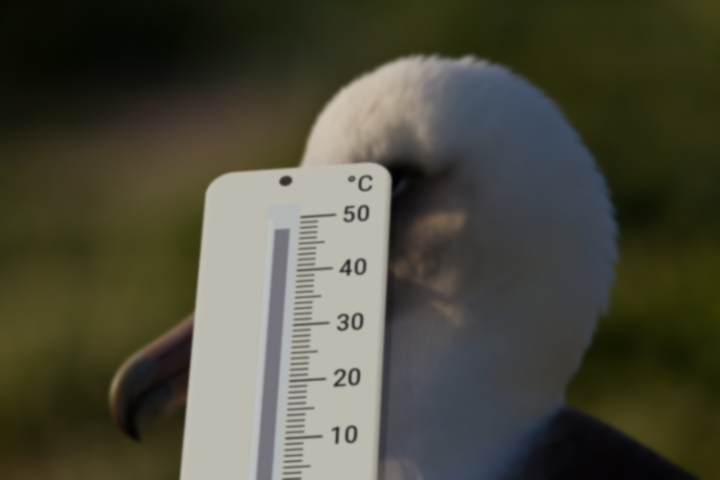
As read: 48°C
